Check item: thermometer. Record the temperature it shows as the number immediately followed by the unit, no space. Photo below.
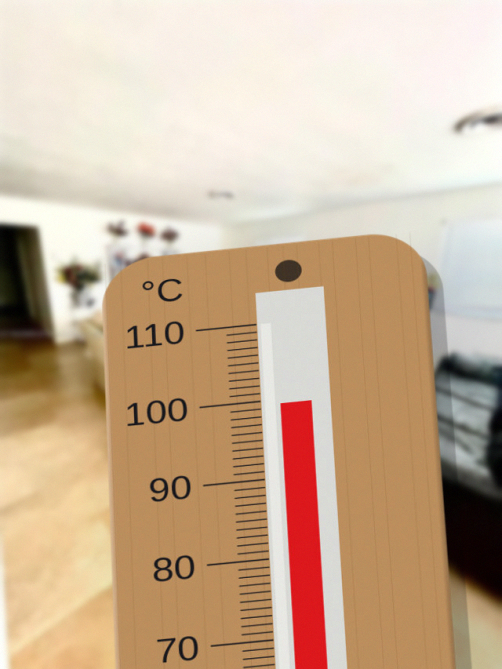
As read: 99.5°C
